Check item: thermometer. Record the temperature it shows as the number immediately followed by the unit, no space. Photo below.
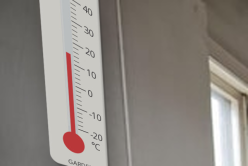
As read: 14°C
